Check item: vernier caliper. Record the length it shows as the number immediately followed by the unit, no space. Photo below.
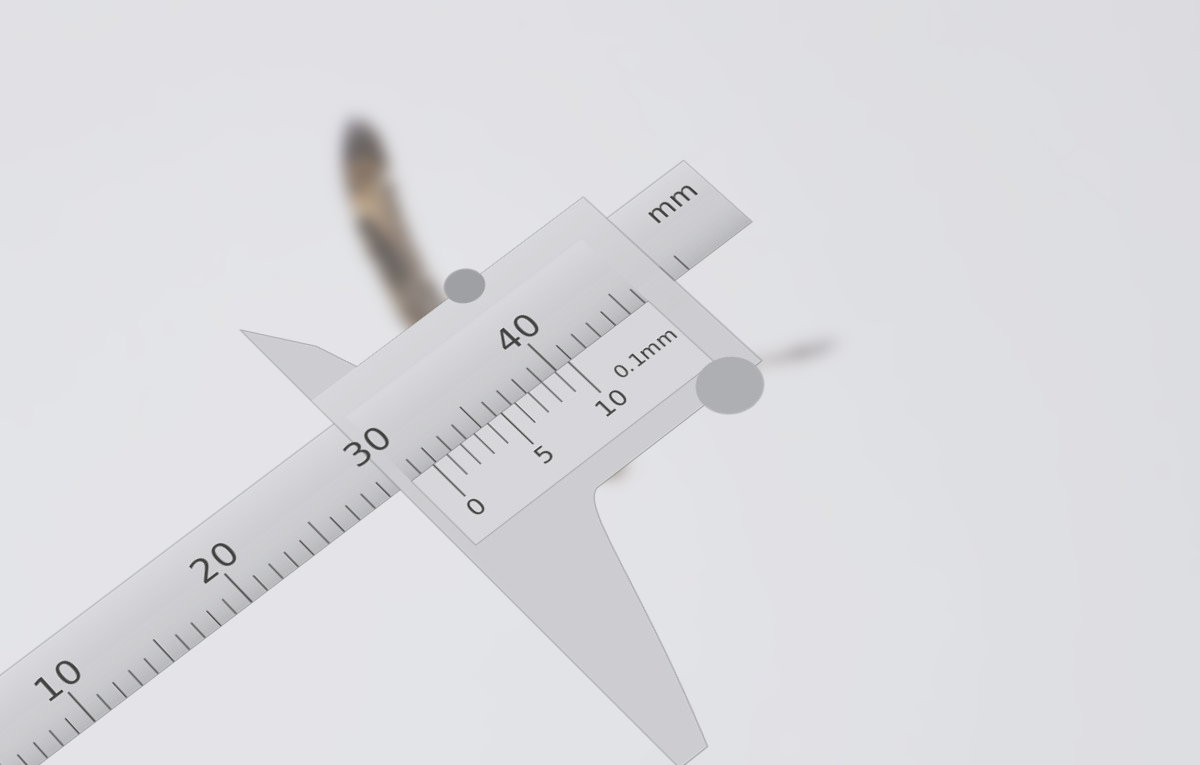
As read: 31.8mm
